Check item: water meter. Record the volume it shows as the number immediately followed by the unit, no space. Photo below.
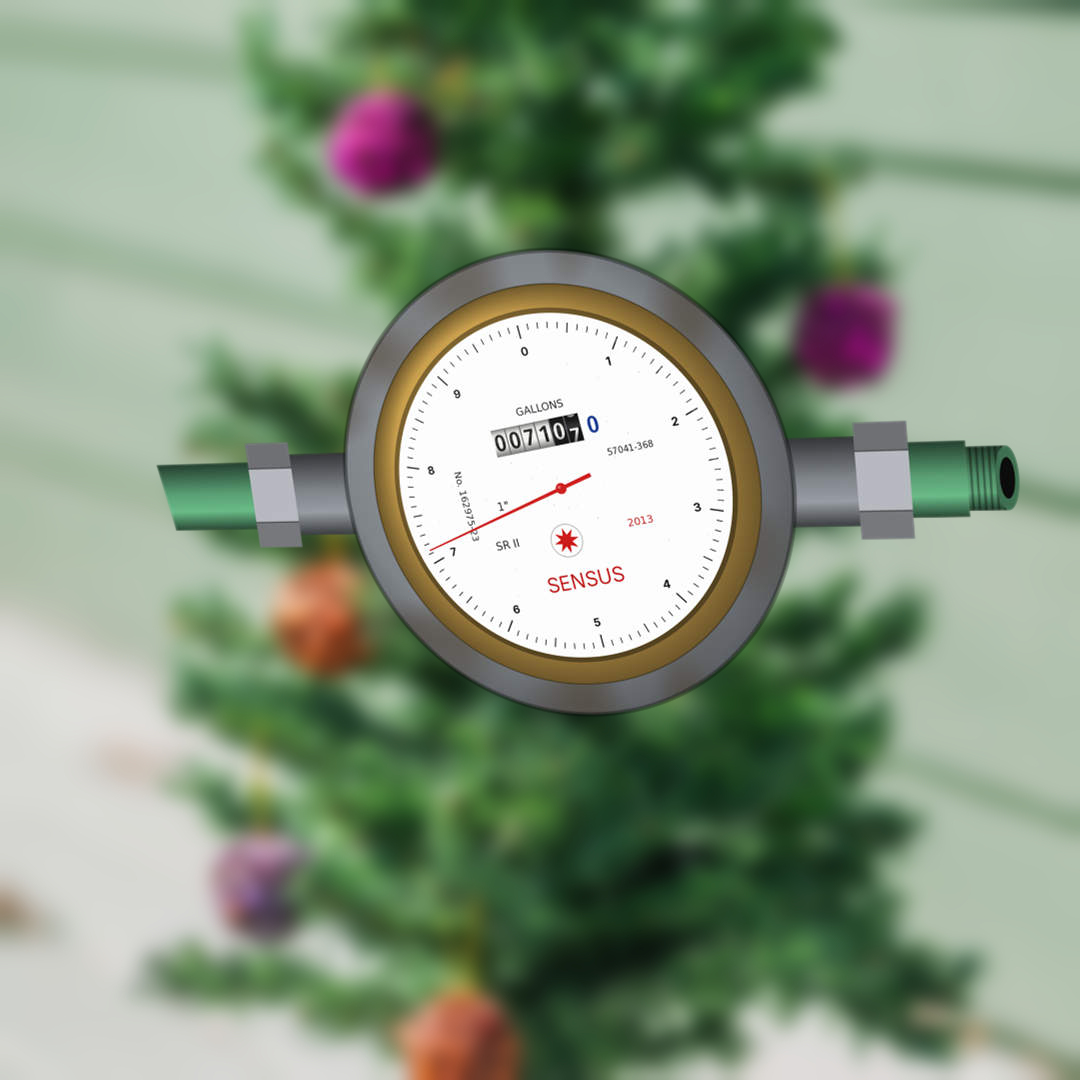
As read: 71067.1gal
